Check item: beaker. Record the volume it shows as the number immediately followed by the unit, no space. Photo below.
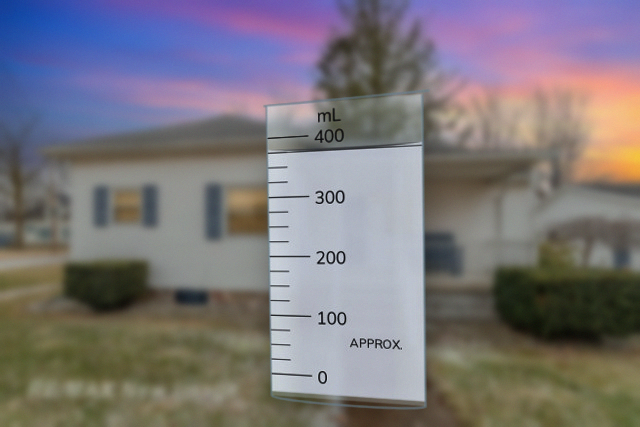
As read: 375mL
